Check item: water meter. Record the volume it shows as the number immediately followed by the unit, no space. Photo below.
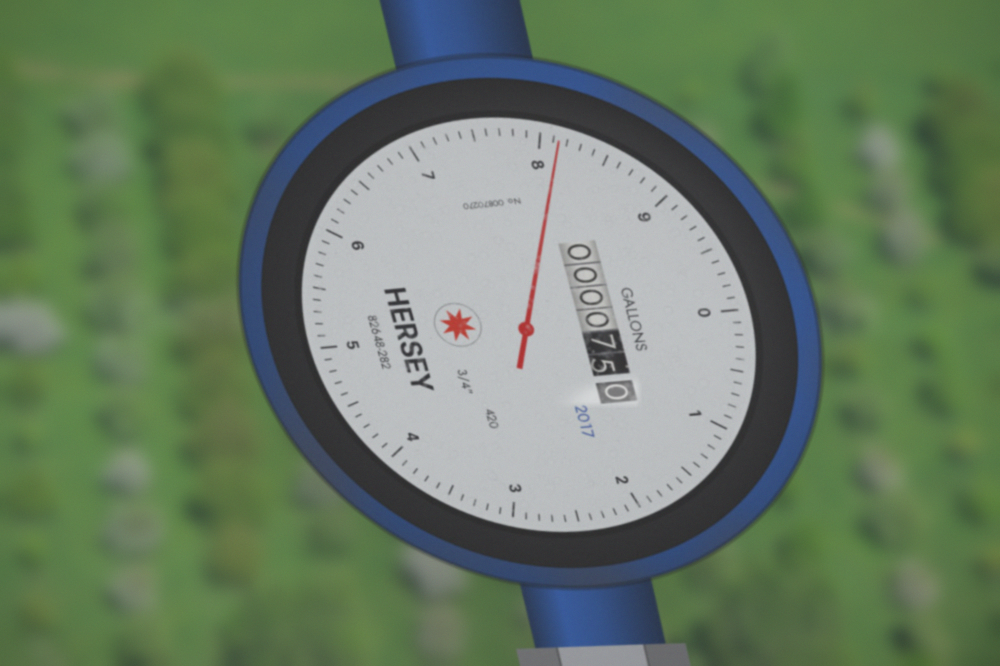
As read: 748.1gal
